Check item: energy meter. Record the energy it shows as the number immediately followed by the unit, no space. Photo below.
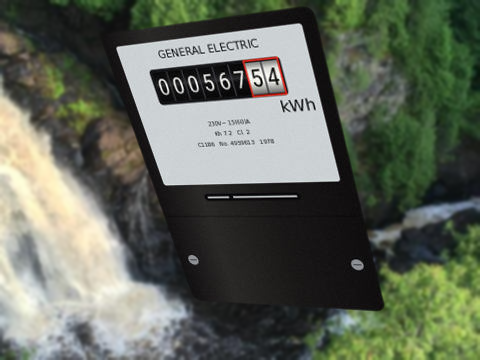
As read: 567.54kWh
